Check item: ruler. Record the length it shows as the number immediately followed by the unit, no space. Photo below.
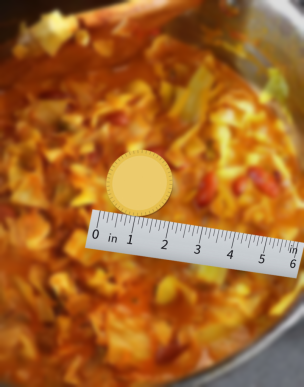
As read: 1.875in
